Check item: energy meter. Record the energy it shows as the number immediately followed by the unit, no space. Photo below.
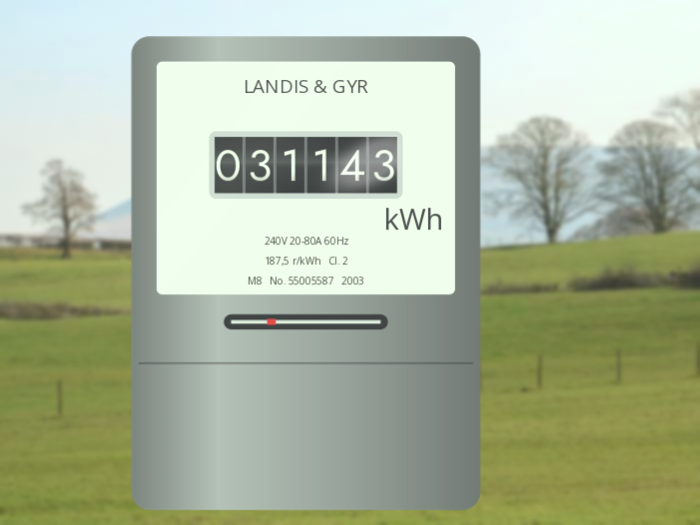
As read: 31143kWh
